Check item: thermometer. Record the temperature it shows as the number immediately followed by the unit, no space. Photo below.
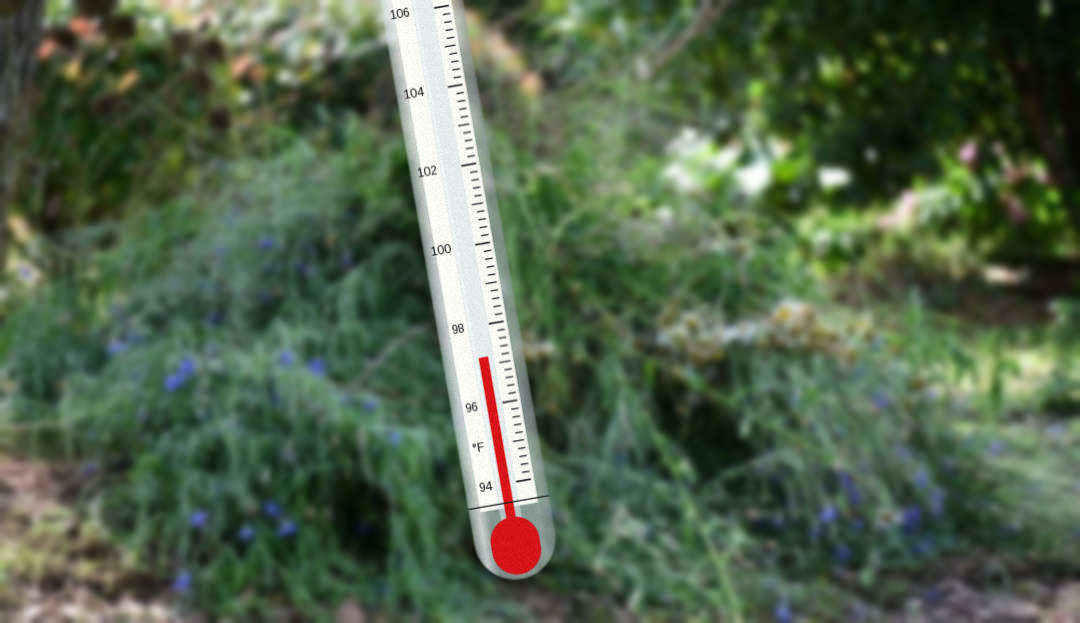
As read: 97.2°F
